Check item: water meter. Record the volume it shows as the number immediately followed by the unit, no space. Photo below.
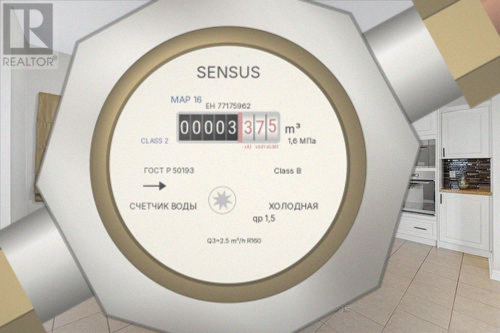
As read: 3.375m³
